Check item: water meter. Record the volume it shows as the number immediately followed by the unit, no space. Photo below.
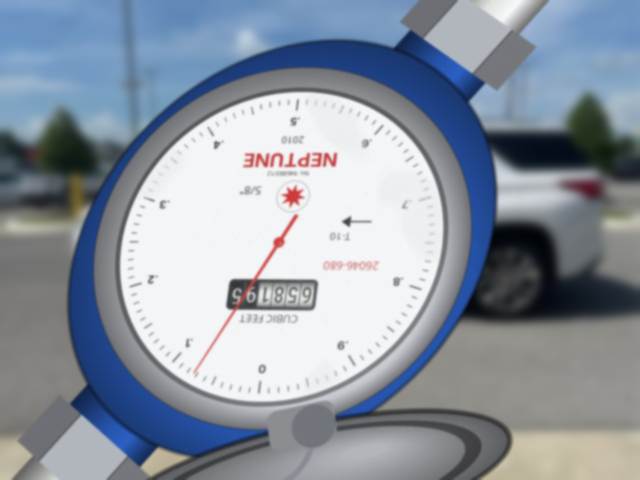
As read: 658195.07ft³
